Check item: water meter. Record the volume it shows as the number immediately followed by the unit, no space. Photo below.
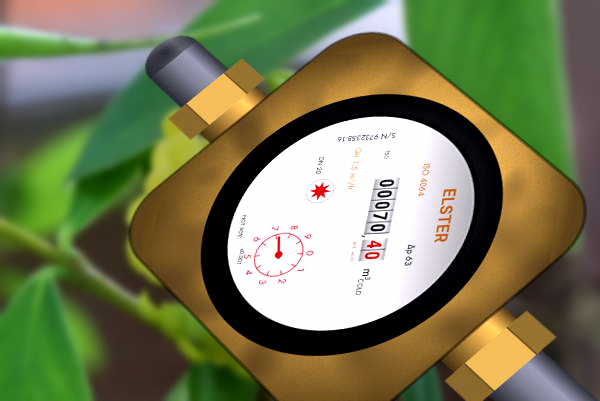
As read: 70.407m³
